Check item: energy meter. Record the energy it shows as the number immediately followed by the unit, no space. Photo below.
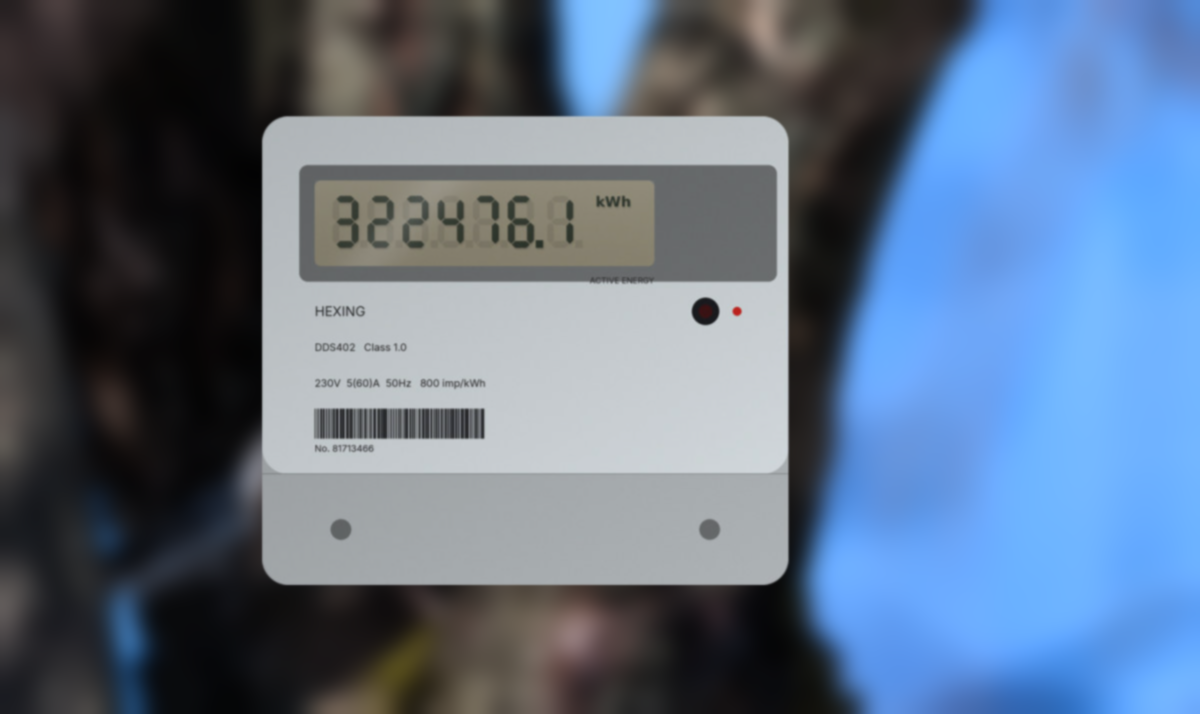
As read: 322476.1kWh
